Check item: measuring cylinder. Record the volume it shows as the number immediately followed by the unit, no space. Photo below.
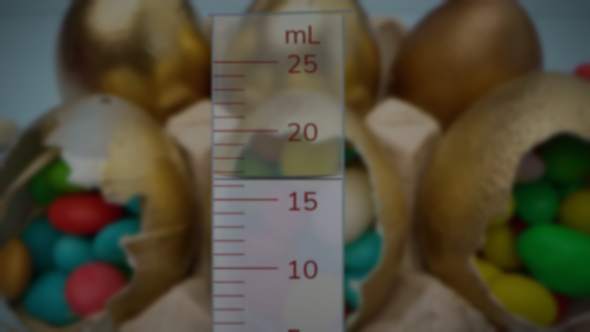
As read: 16.5mL
